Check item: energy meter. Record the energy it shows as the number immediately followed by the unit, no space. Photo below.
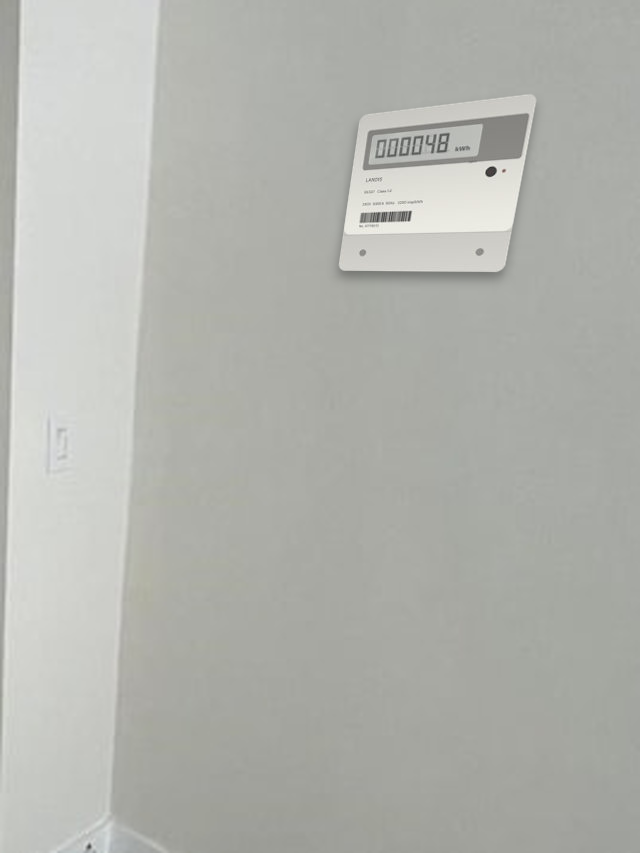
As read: 48kWh
